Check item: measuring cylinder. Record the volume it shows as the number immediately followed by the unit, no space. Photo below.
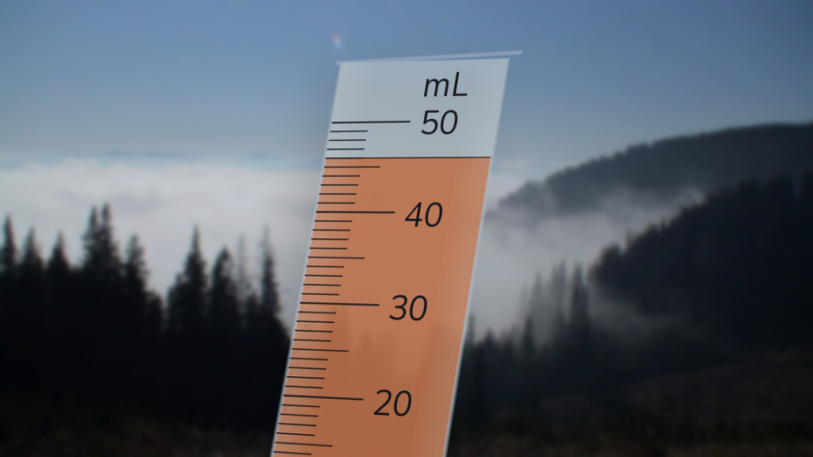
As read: 46mL
